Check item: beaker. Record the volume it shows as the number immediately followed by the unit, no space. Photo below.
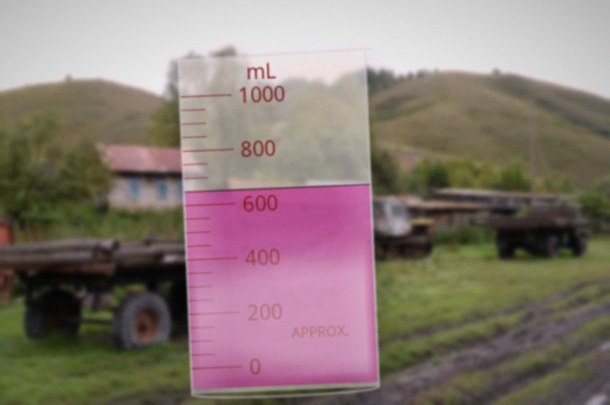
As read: 650mL
